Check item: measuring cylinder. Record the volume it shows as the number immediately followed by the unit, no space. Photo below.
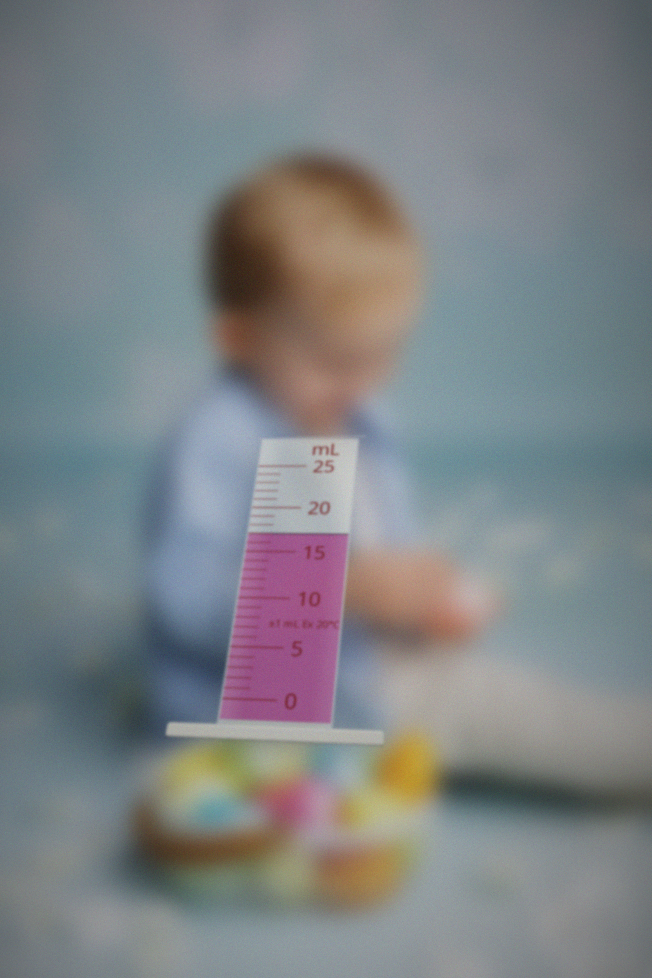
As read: 17mL
